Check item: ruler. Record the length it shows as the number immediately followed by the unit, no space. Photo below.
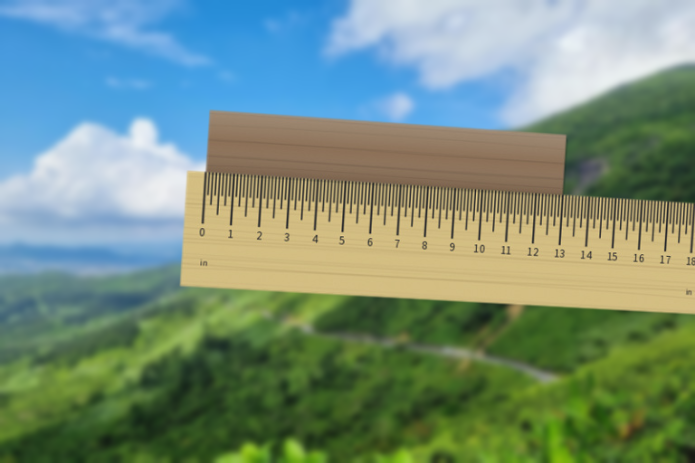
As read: 13in
